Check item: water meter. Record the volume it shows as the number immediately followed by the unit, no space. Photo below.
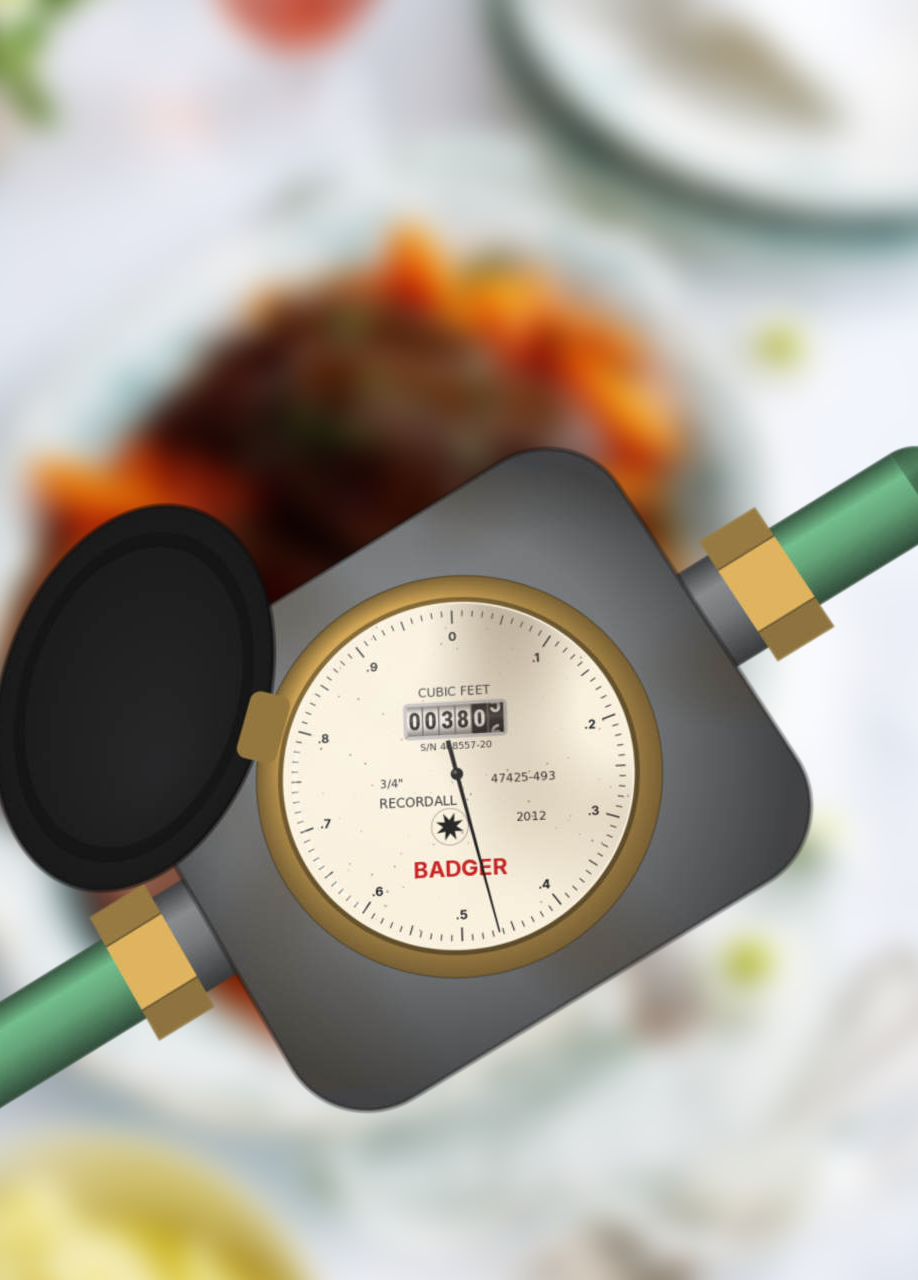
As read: 3805.46ft³
